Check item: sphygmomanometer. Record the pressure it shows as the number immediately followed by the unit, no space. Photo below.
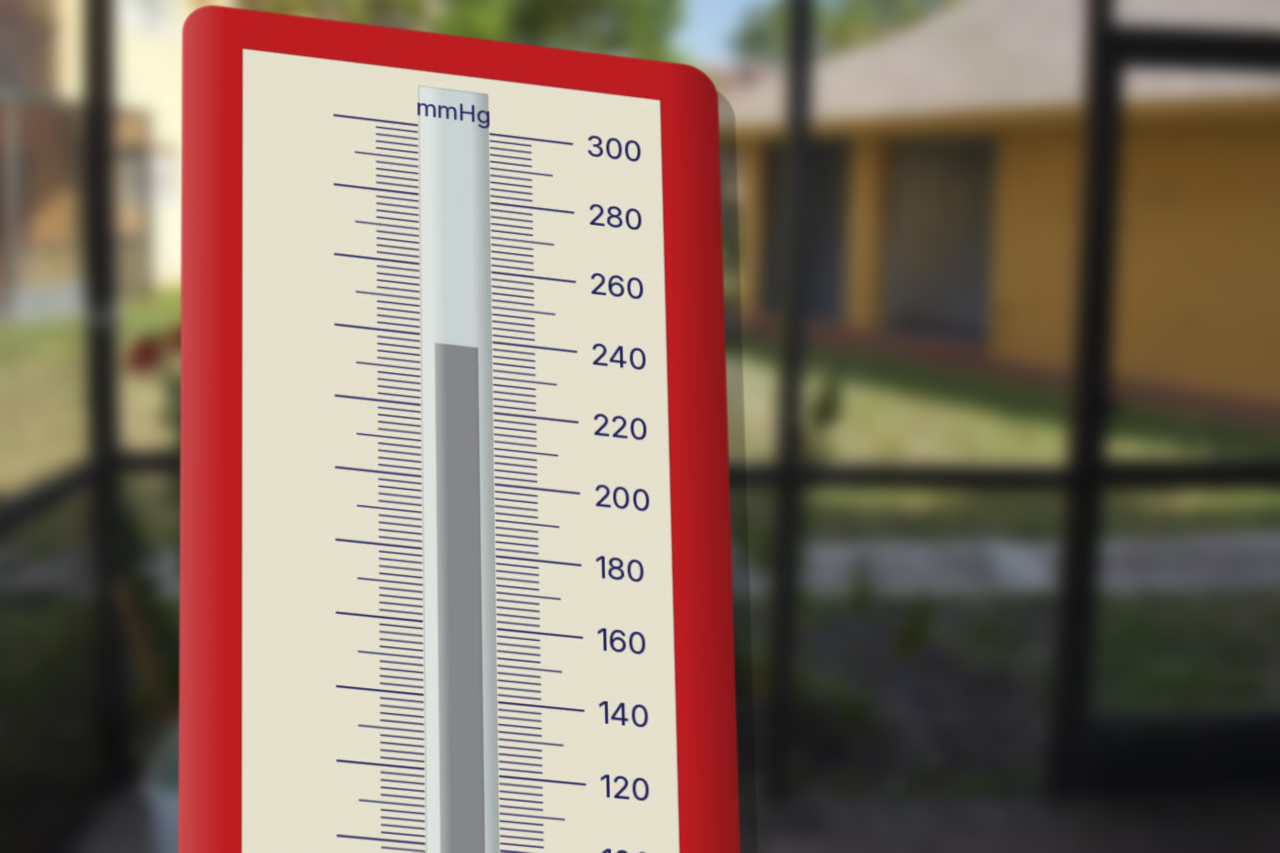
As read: 238mmHg
